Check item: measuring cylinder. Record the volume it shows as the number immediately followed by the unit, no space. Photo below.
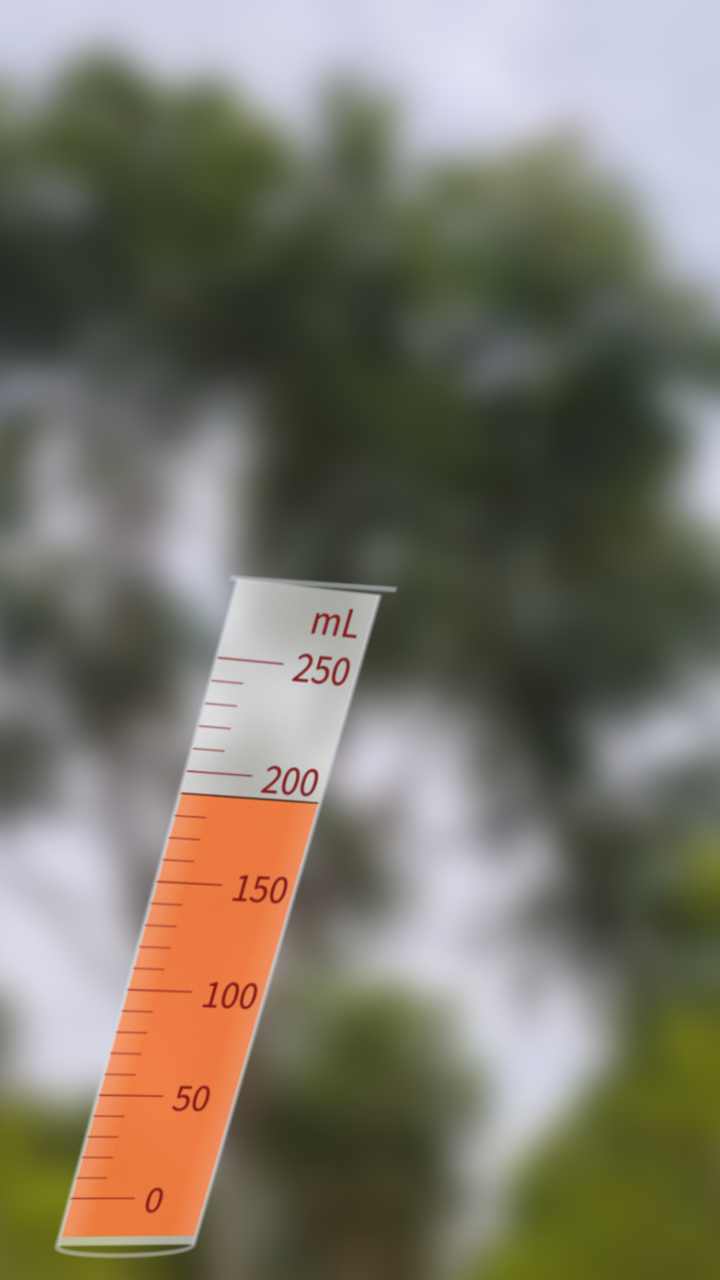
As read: 190mL
